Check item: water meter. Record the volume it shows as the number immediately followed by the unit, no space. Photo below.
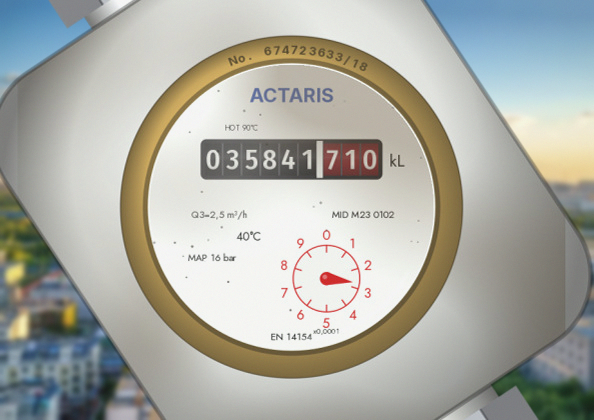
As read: 35841.7102kL
